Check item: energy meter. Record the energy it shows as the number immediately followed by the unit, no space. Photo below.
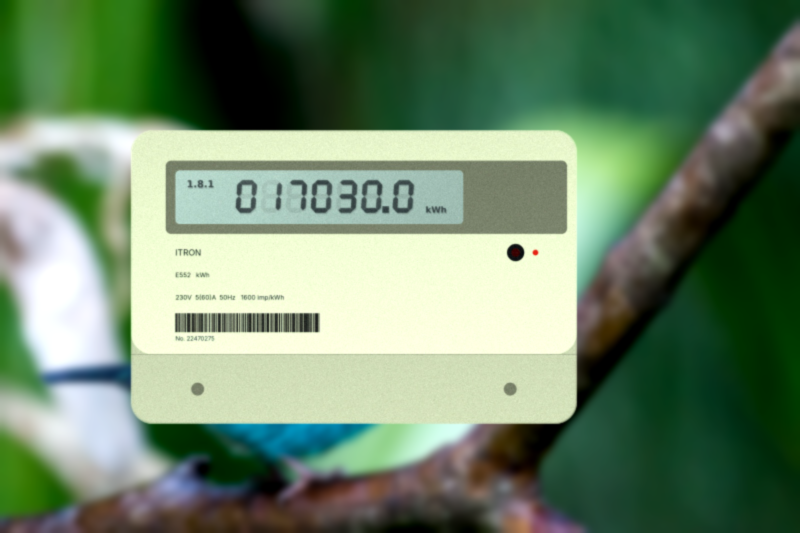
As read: 17030.0kWh
